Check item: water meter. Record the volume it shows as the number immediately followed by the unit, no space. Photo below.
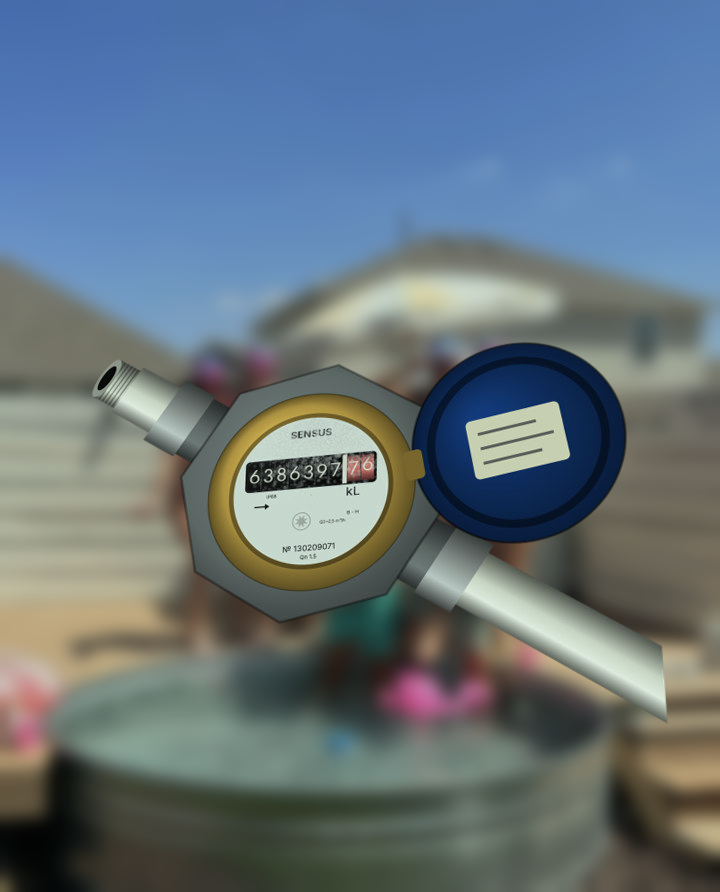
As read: 6386397.76kL
